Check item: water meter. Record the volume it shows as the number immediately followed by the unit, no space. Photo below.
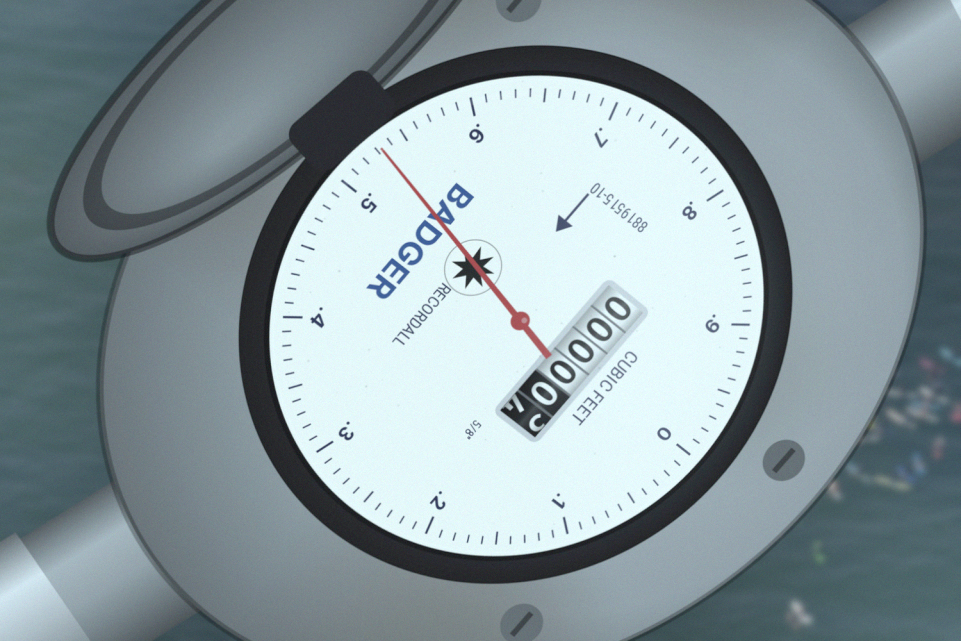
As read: 3.53ft³
